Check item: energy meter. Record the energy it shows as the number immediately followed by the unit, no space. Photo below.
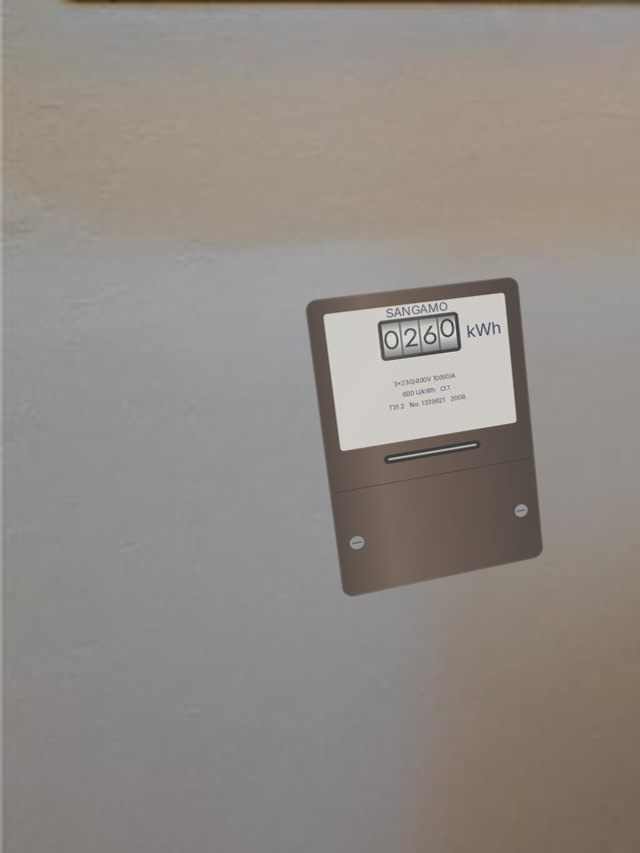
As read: 260kWh
